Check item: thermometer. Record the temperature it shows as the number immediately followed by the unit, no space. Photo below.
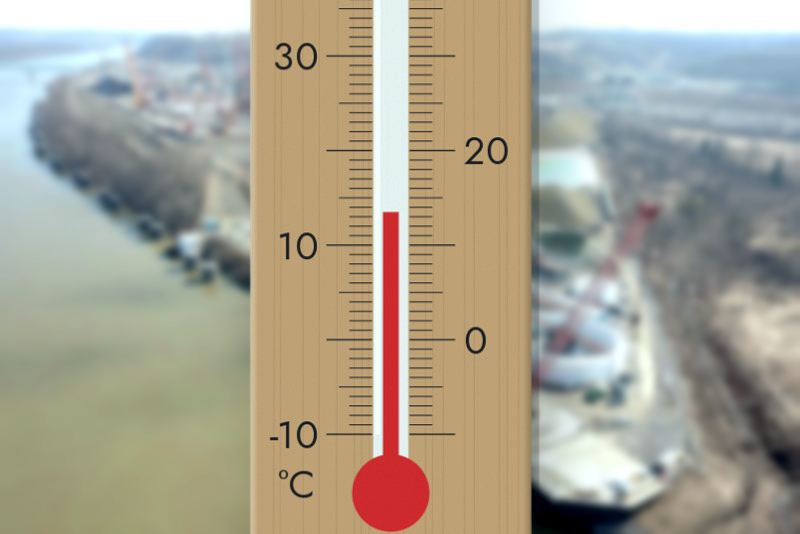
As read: 13.5°C
